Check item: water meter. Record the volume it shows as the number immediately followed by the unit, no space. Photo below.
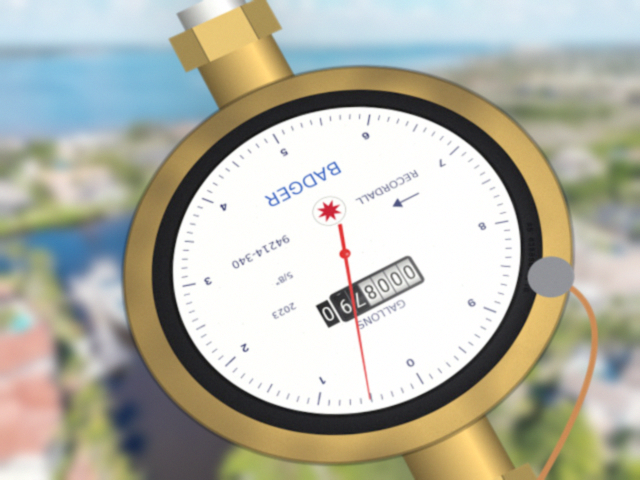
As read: 8790.5gal
